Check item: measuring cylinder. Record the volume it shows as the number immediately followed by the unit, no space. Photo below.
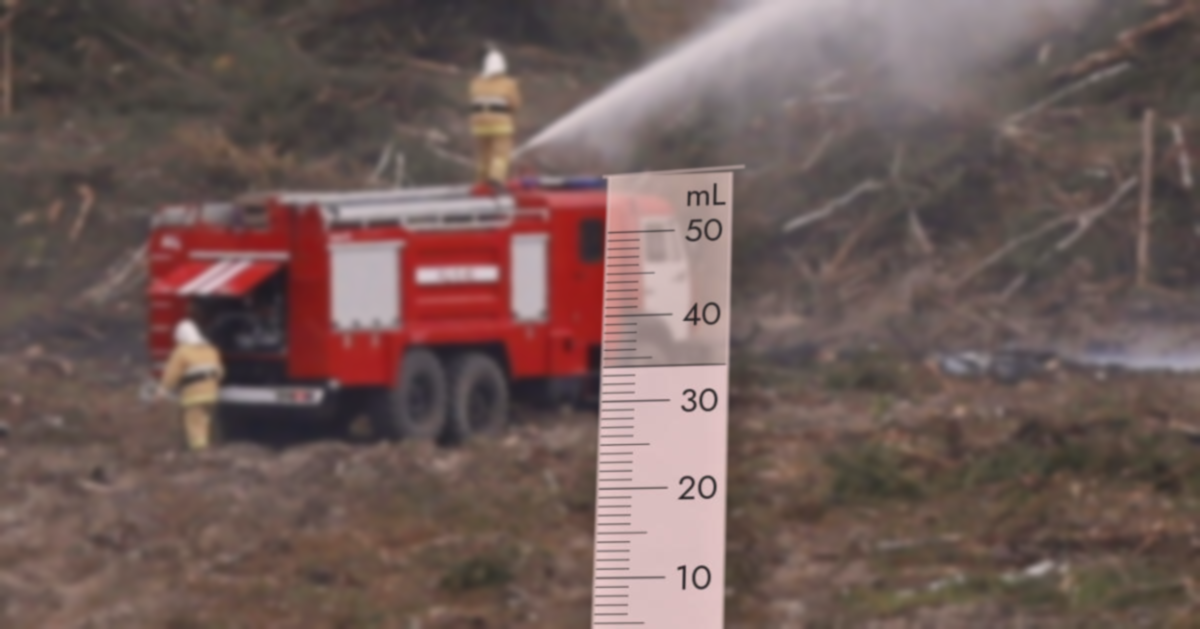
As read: 34mL
